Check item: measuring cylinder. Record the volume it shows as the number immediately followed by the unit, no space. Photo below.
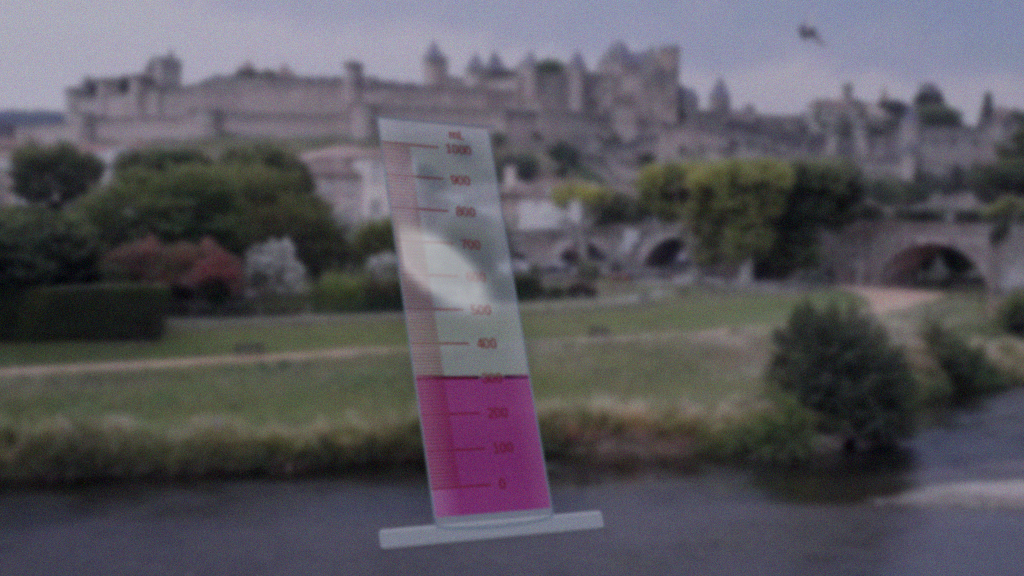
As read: 300mL
